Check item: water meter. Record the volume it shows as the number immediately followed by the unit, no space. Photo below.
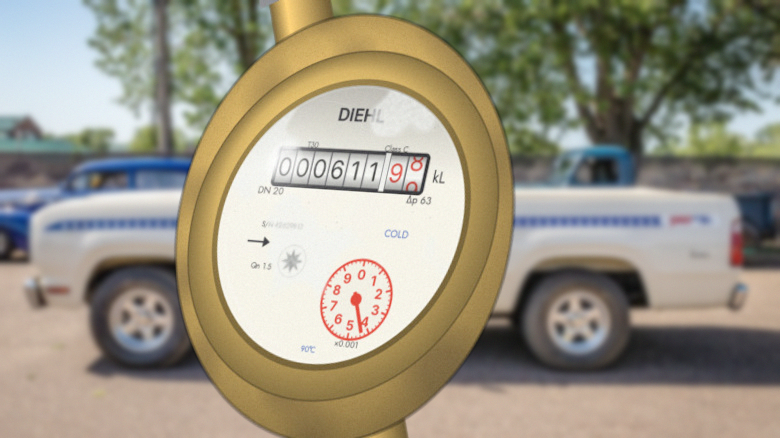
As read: 611.984kL
